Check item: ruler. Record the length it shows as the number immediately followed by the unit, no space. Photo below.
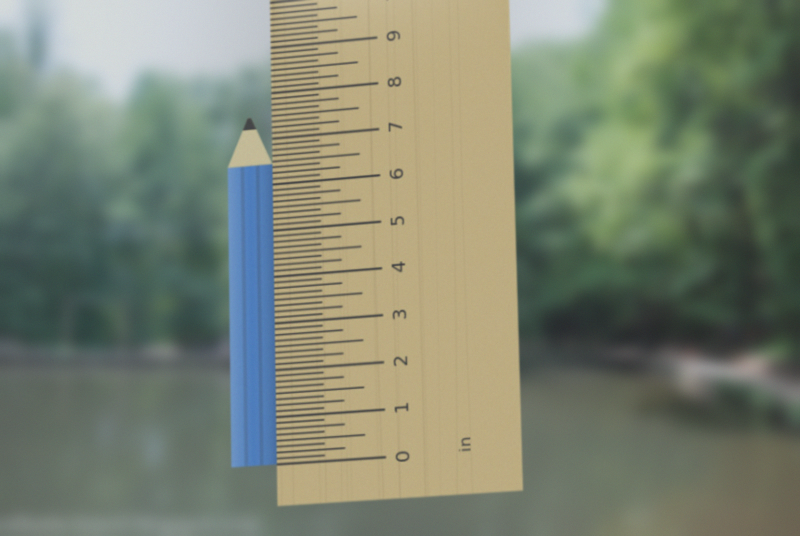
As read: 7.5in
